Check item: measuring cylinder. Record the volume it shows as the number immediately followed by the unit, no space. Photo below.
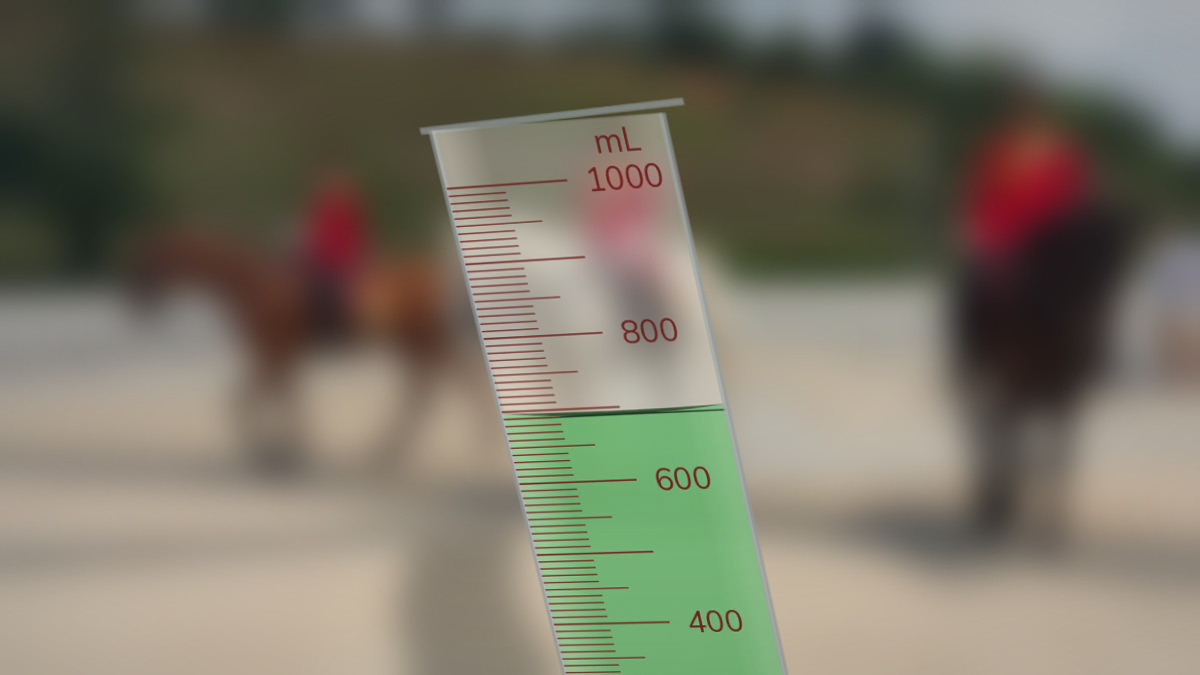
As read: 690mL
